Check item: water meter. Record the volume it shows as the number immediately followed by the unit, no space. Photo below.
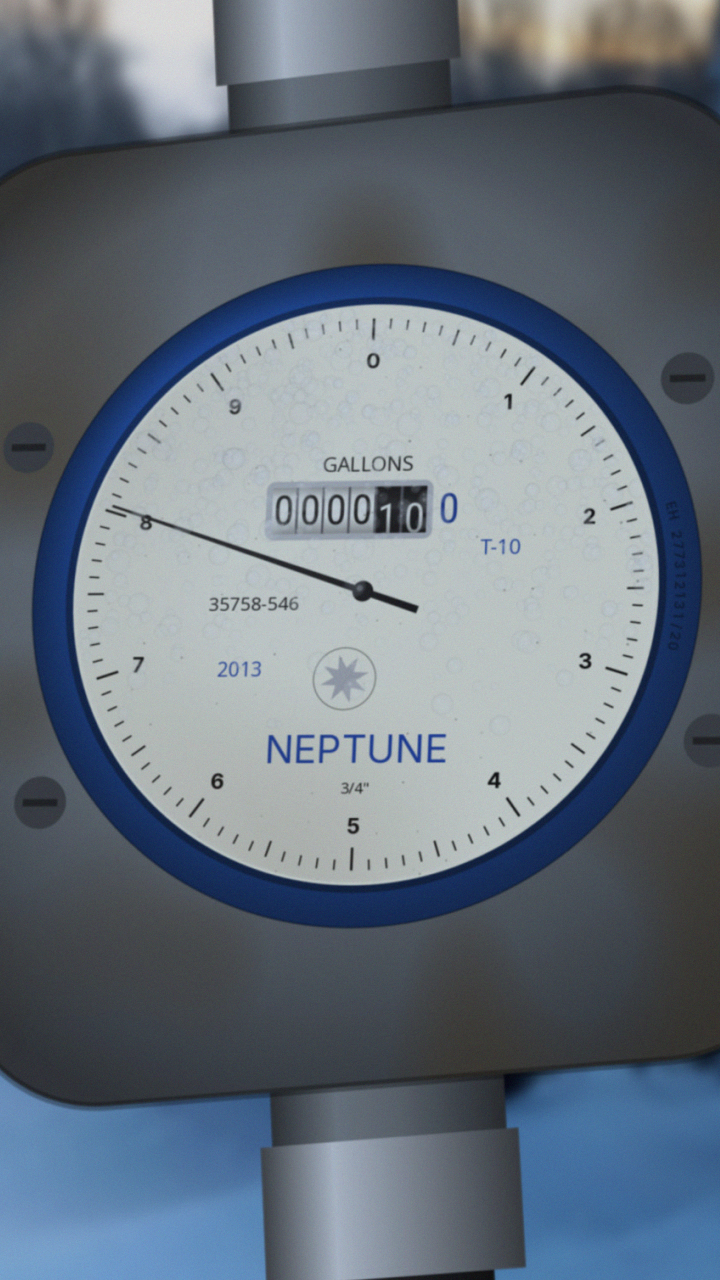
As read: 98.0gal
